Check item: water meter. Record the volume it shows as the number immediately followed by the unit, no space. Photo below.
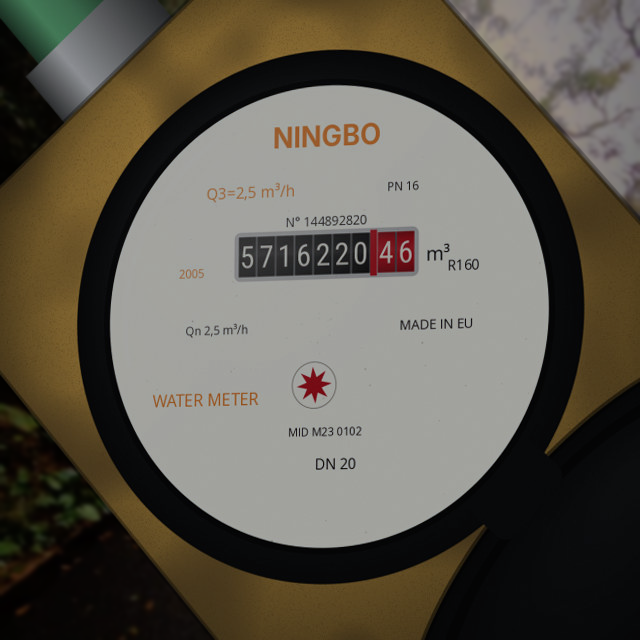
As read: 5716220.46m³
